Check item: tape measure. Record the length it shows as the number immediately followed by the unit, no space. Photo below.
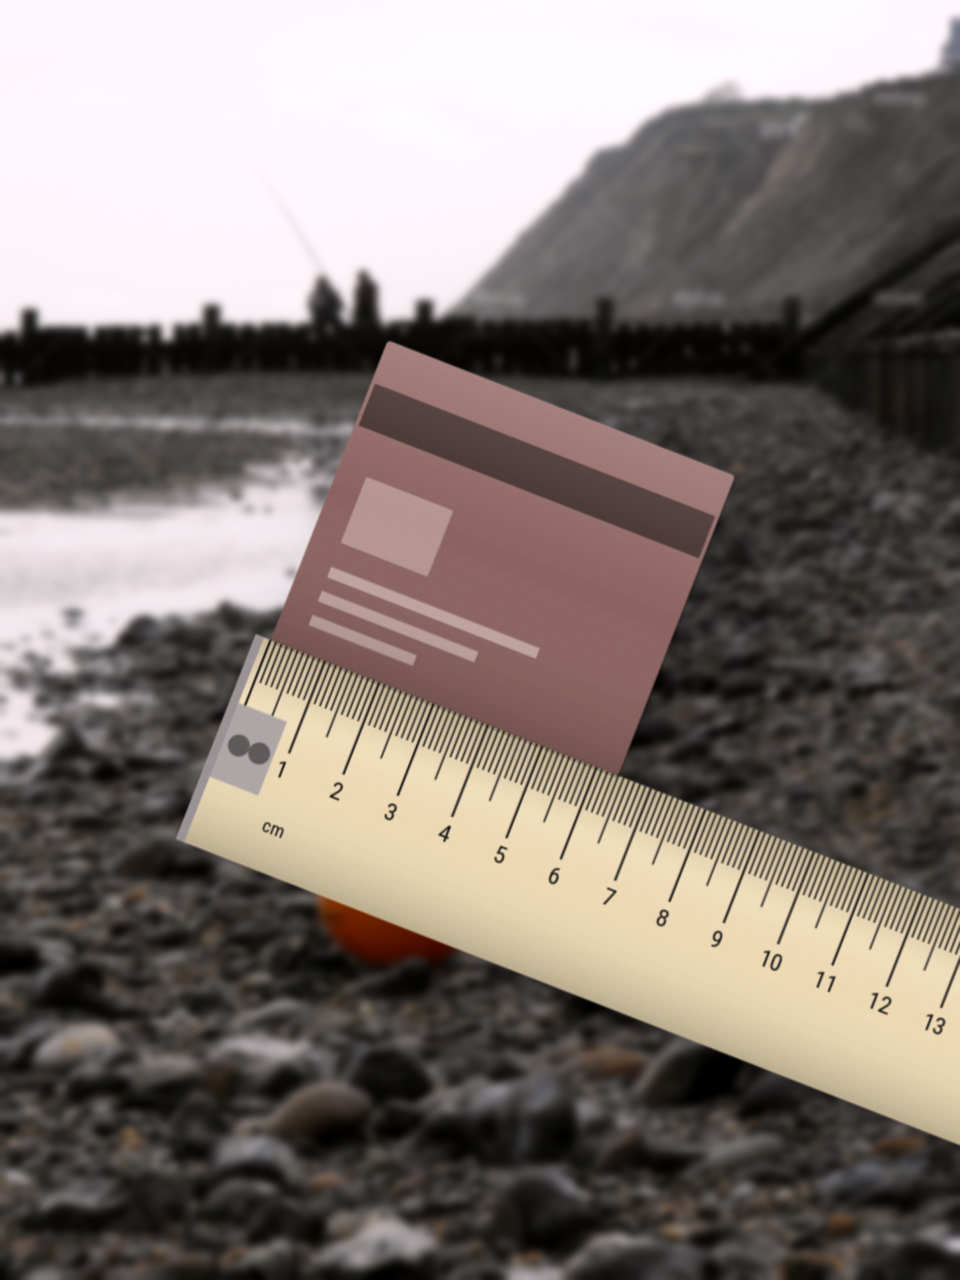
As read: 6.4cm
